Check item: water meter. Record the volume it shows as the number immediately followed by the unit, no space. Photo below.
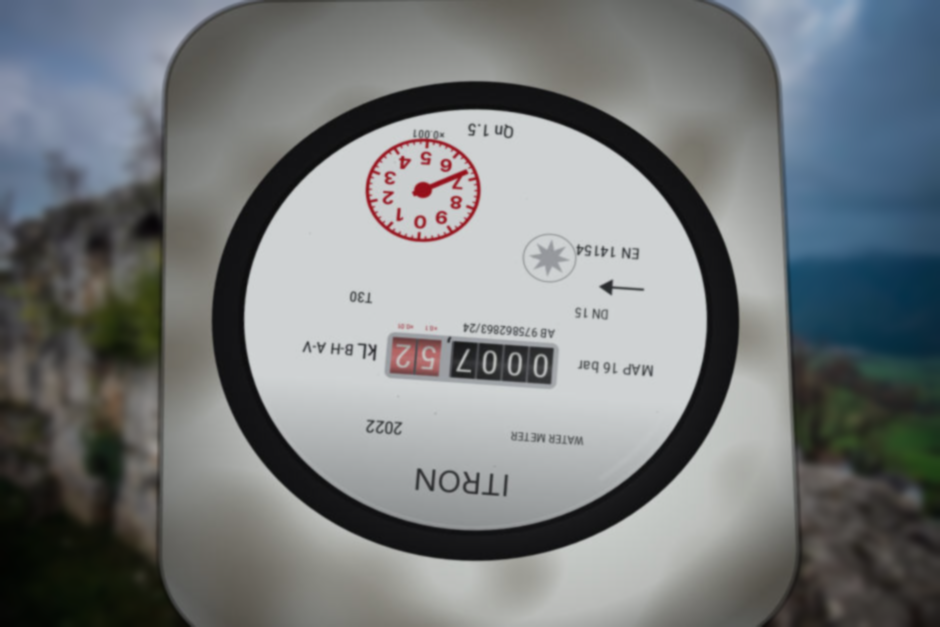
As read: 7.526kL
